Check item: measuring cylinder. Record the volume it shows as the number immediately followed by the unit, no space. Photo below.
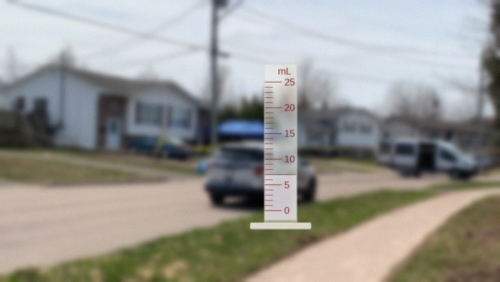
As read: 7mL
